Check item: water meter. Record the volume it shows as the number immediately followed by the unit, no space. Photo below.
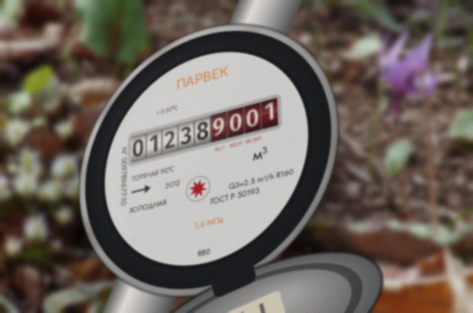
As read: 1238.9001m³
